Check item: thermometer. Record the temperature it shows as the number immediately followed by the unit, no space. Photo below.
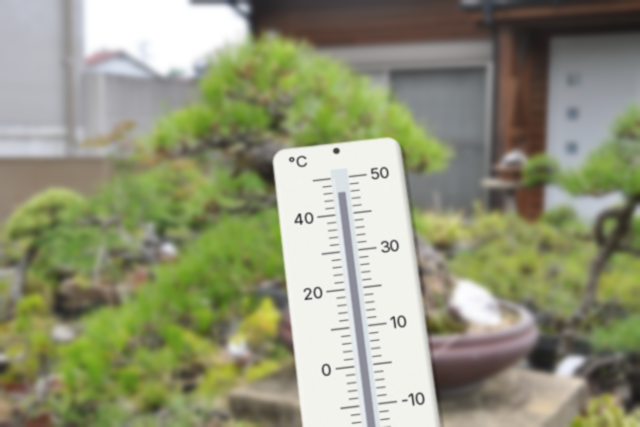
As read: 46°C
